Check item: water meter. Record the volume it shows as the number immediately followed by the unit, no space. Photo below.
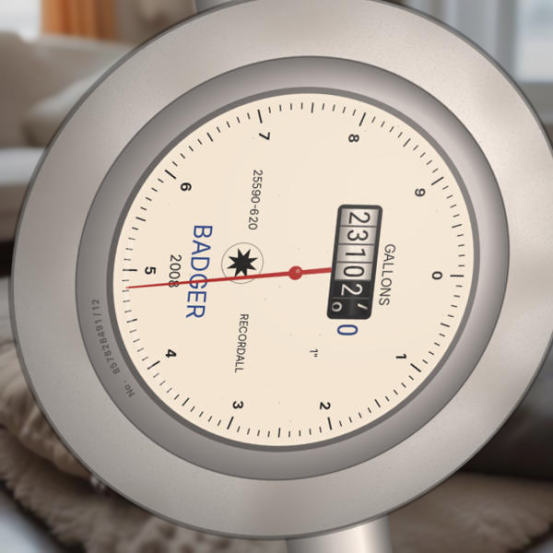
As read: 2310274.8gal
